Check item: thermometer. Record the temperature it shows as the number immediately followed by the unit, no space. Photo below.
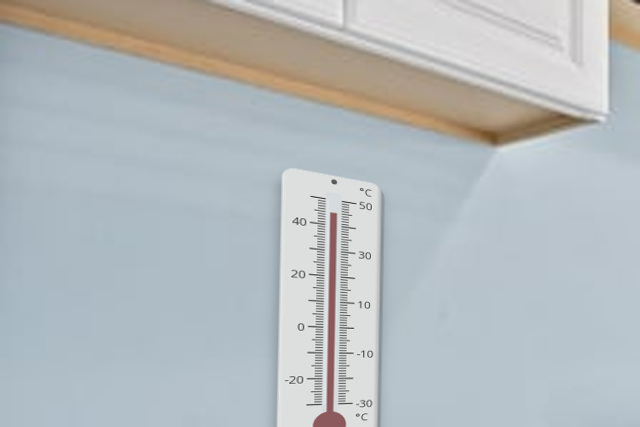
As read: 45°C
